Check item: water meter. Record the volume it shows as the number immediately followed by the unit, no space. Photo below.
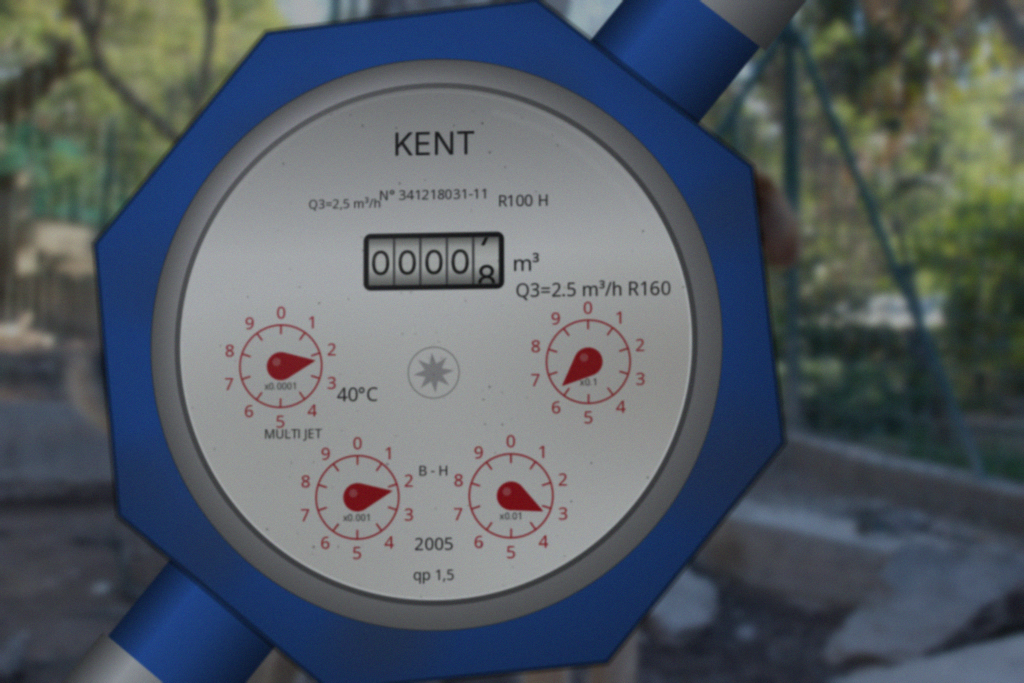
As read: 7.6322m³
